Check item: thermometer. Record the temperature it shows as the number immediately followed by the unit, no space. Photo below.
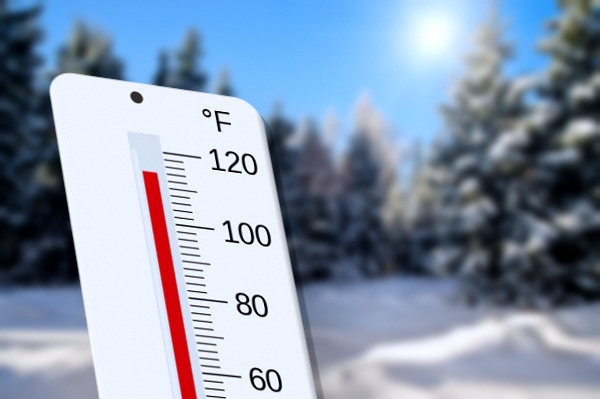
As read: 114°F
